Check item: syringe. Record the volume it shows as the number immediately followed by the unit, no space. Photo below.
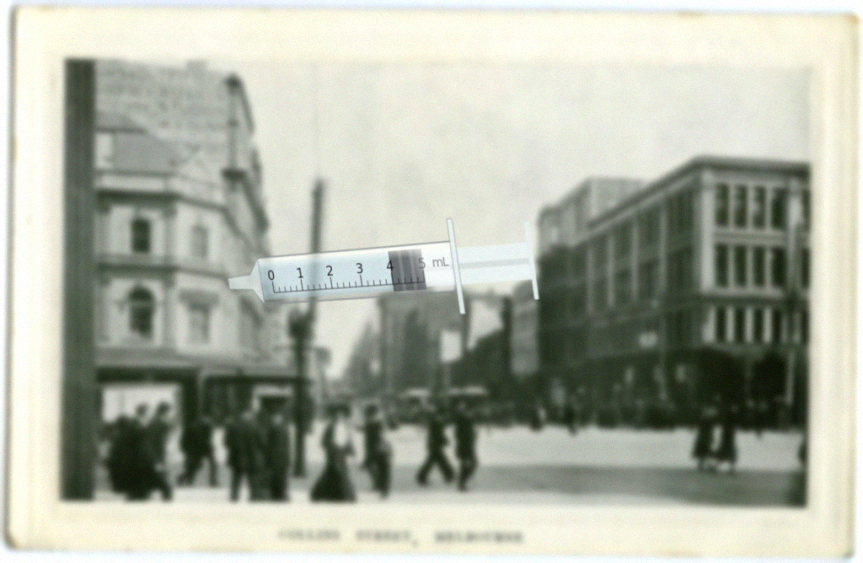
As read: 4mL
